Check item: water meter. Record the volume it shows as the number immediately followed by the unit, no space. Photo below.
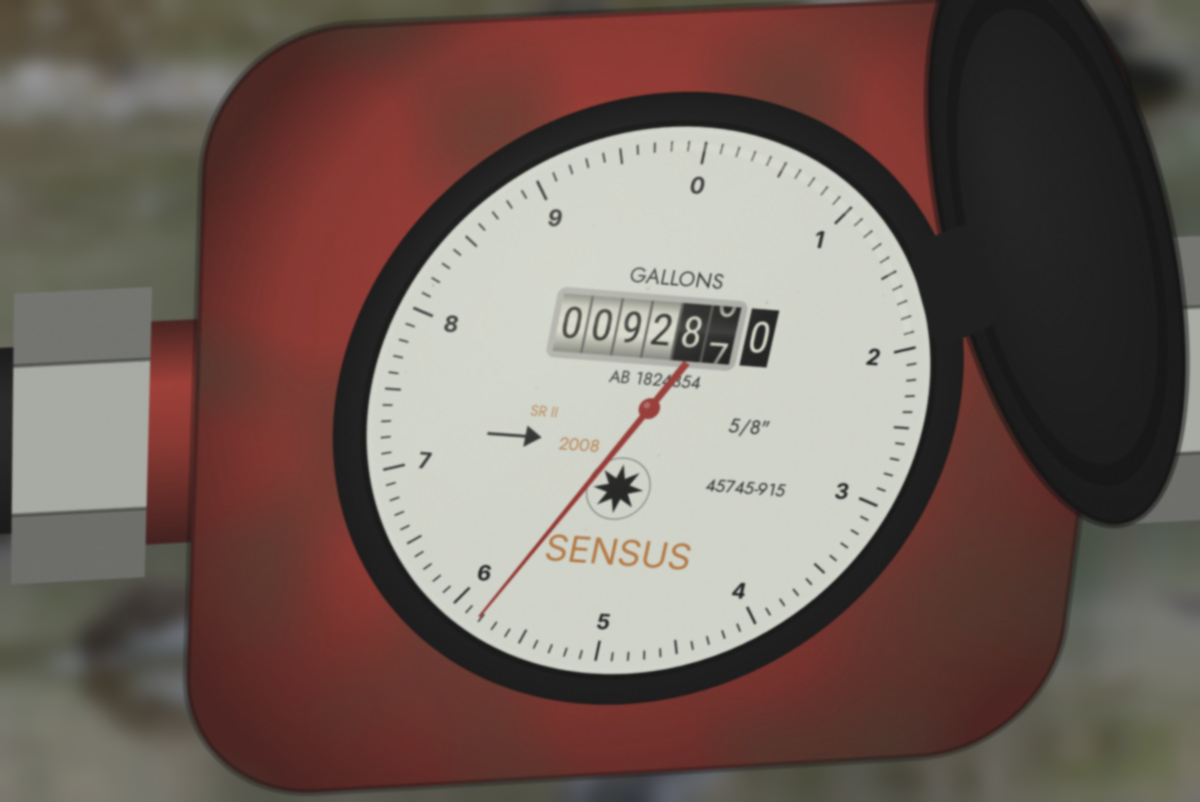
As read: 92865.8gal
